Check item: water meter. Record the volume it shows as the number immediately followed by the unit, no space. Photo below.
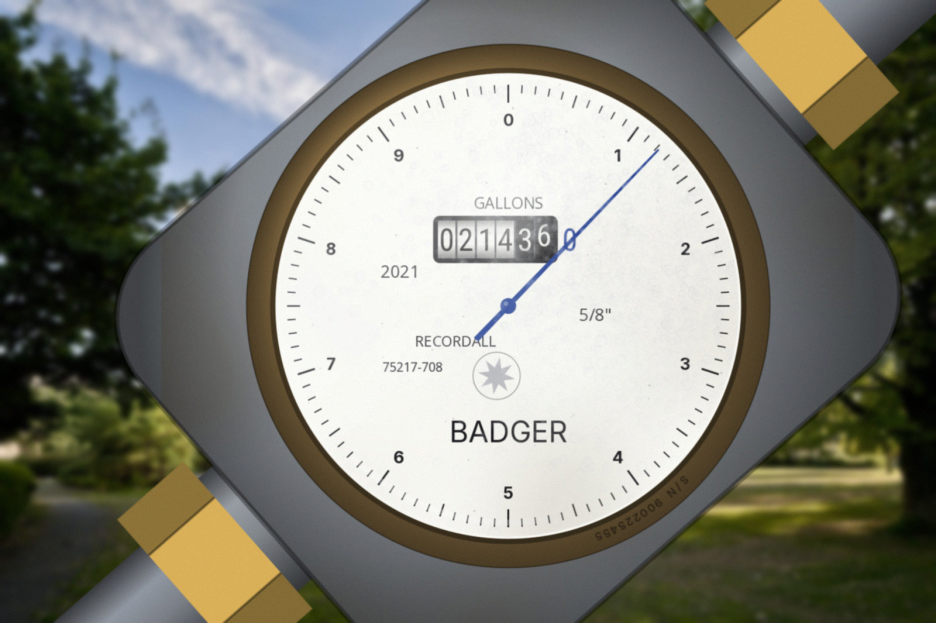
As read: 214361.2gal
